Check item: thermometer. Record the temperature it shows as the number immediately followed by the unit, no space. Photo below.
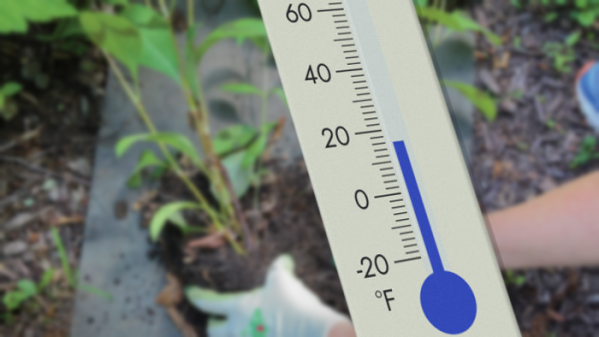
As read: 16°F
